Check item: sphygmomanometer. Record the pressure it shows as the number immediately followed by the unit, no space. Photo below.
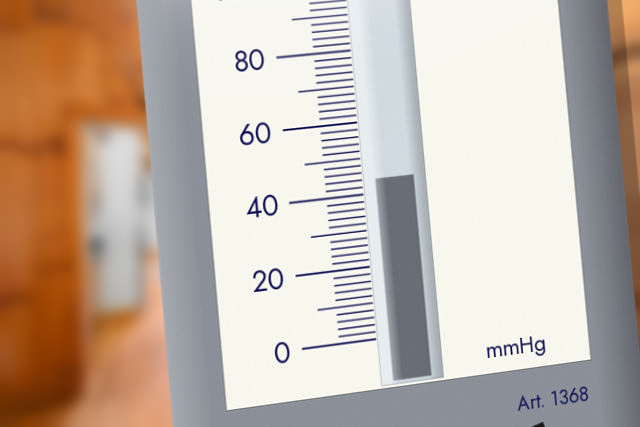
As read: 44mmHg
